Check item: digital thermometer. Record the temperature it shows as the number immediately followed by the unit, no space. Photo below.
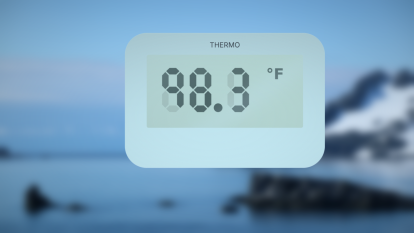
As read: 98.3°F
